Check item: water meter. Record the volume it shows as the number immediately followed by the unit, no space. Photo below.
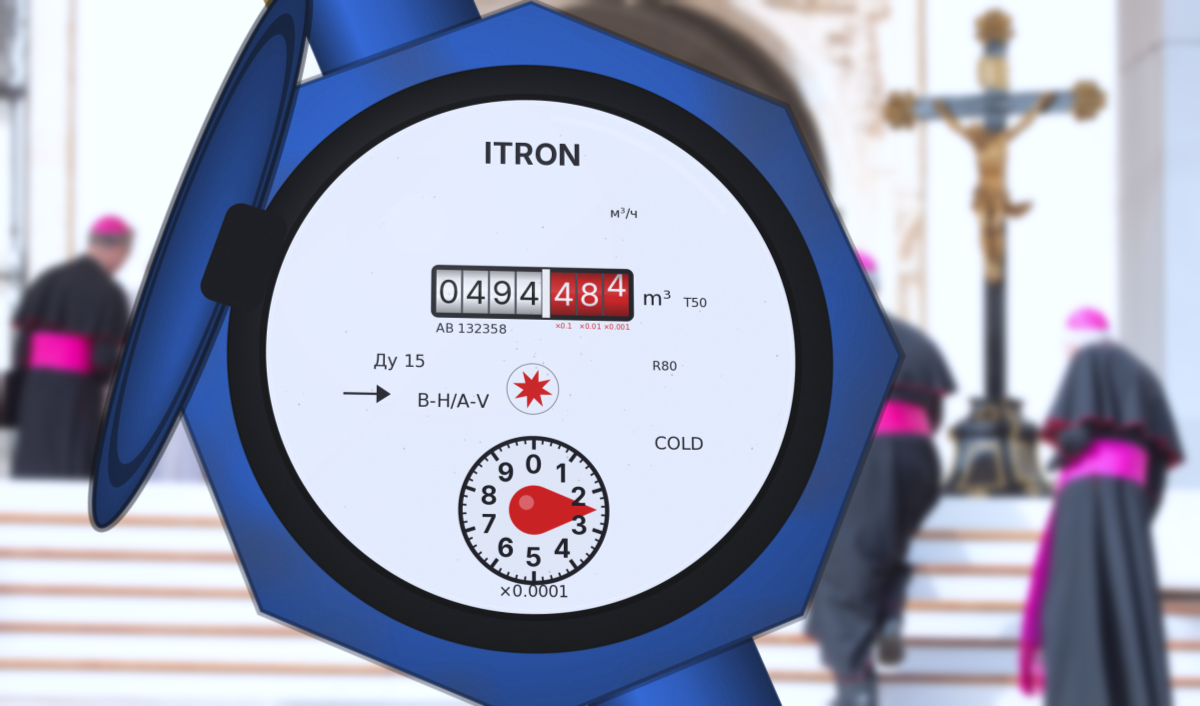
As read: 494.4842m³
